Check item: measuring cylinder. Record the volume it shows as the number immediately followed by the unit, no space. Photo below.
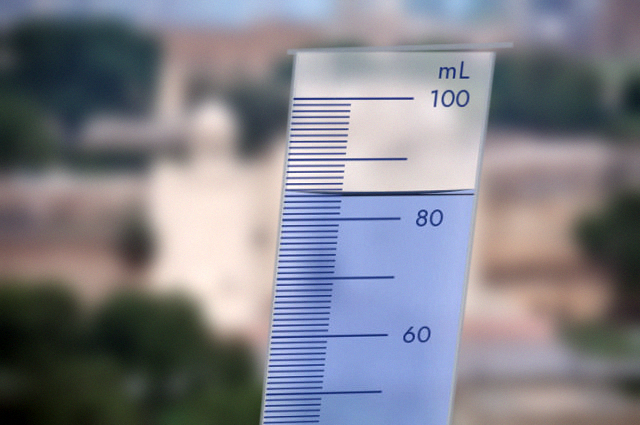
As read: 84mL
